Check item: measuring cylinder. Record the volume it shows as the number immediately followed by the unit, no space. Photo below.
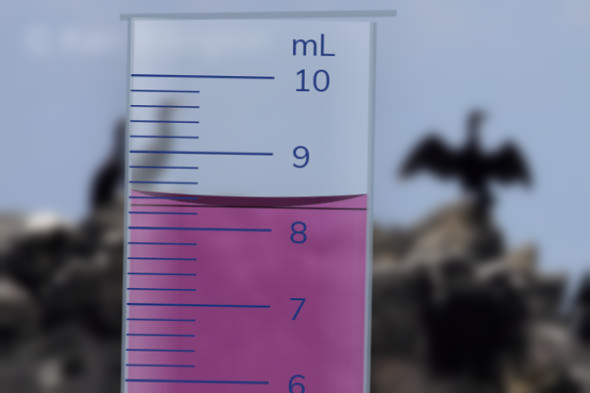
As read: 8.3mL
